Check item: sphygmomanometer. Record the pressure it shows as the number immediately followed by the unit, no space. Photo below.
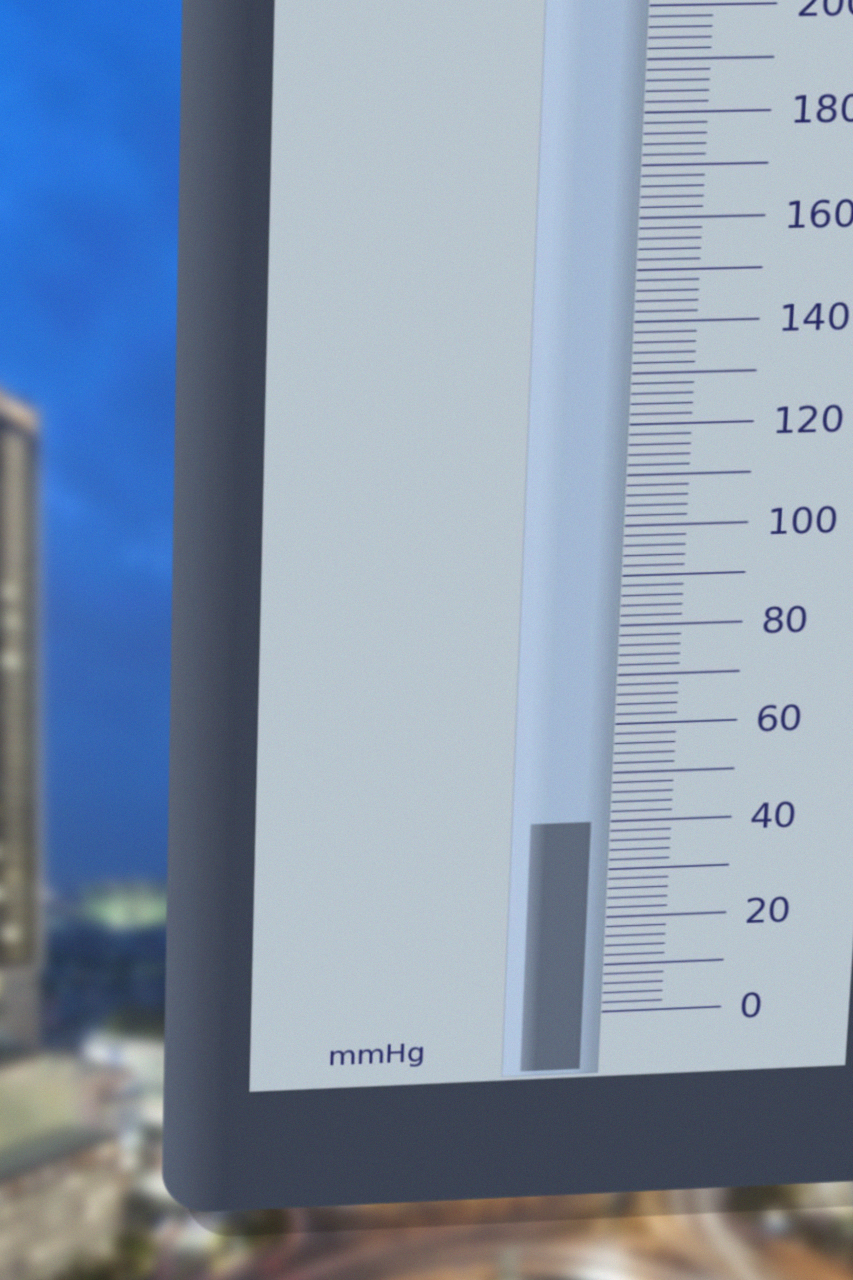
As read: 40mmHg
